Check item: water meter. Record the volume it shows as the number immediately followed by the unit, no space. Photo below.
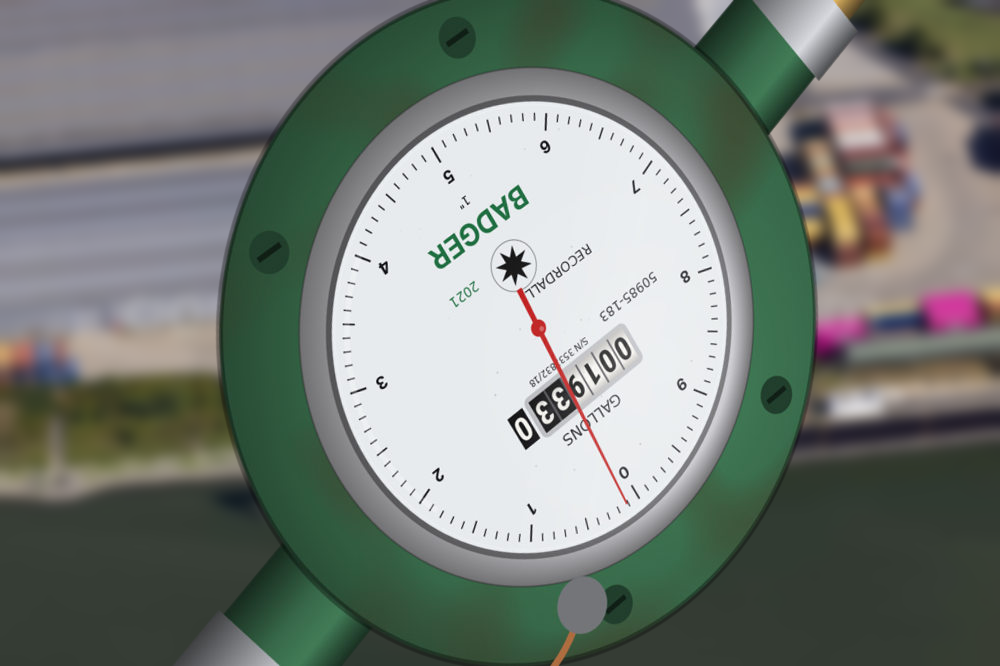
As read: 19330.1gal
